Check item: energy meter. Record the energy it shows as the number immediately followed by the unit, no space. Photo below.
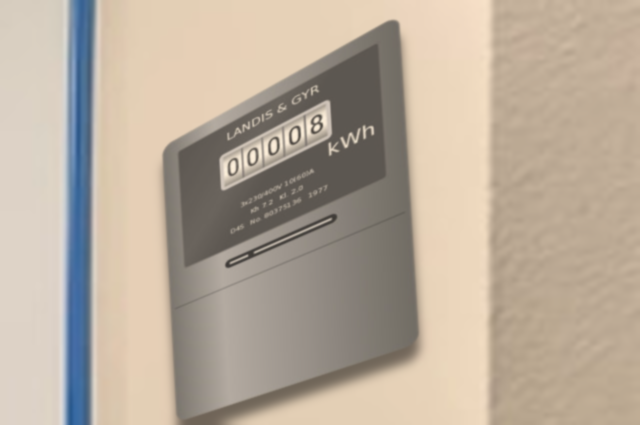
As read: 8kWh
